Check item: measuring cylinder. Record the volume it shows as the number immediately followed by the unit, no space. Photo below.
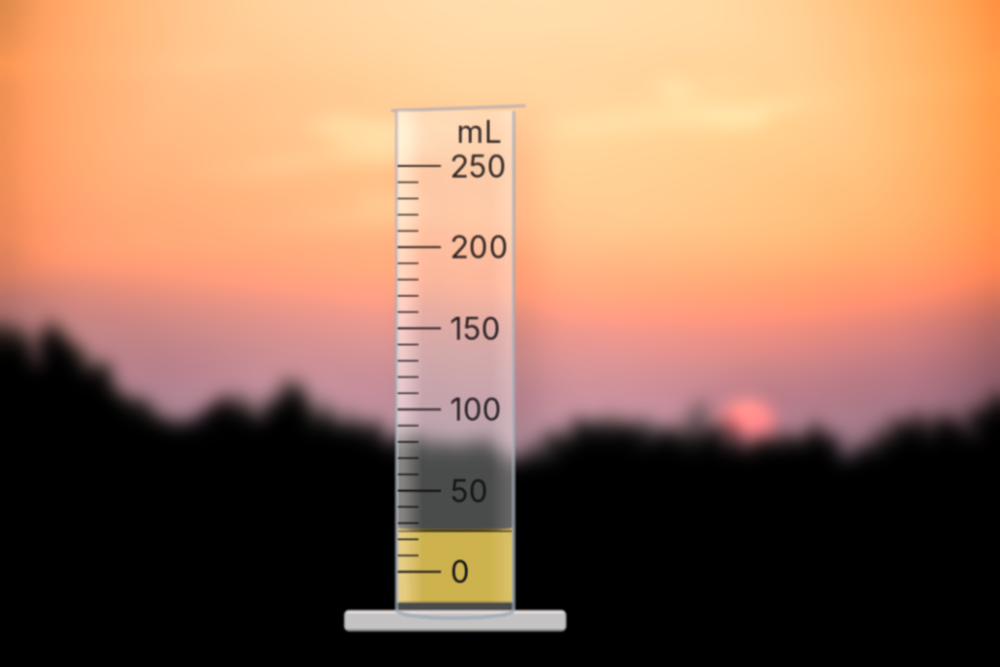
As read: 25mL
